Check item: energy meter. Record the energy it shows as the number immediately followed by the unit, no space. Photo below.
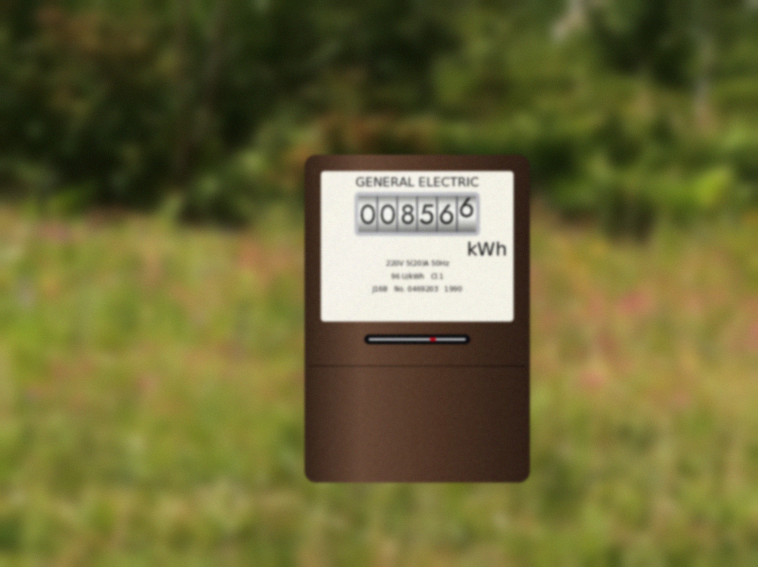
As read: 8566kWh
